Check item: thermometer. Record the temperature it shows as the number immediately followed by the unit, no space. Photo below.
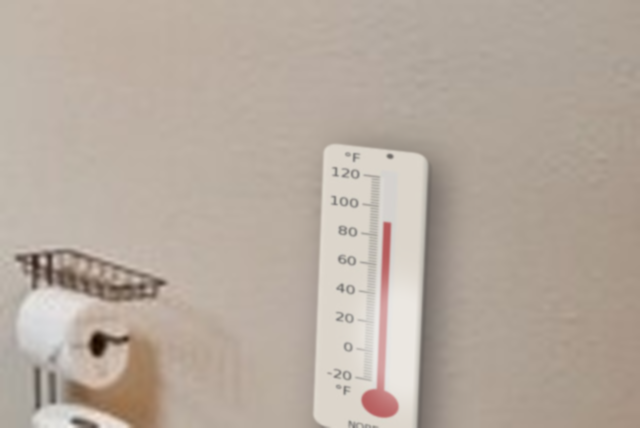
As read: 90°F
